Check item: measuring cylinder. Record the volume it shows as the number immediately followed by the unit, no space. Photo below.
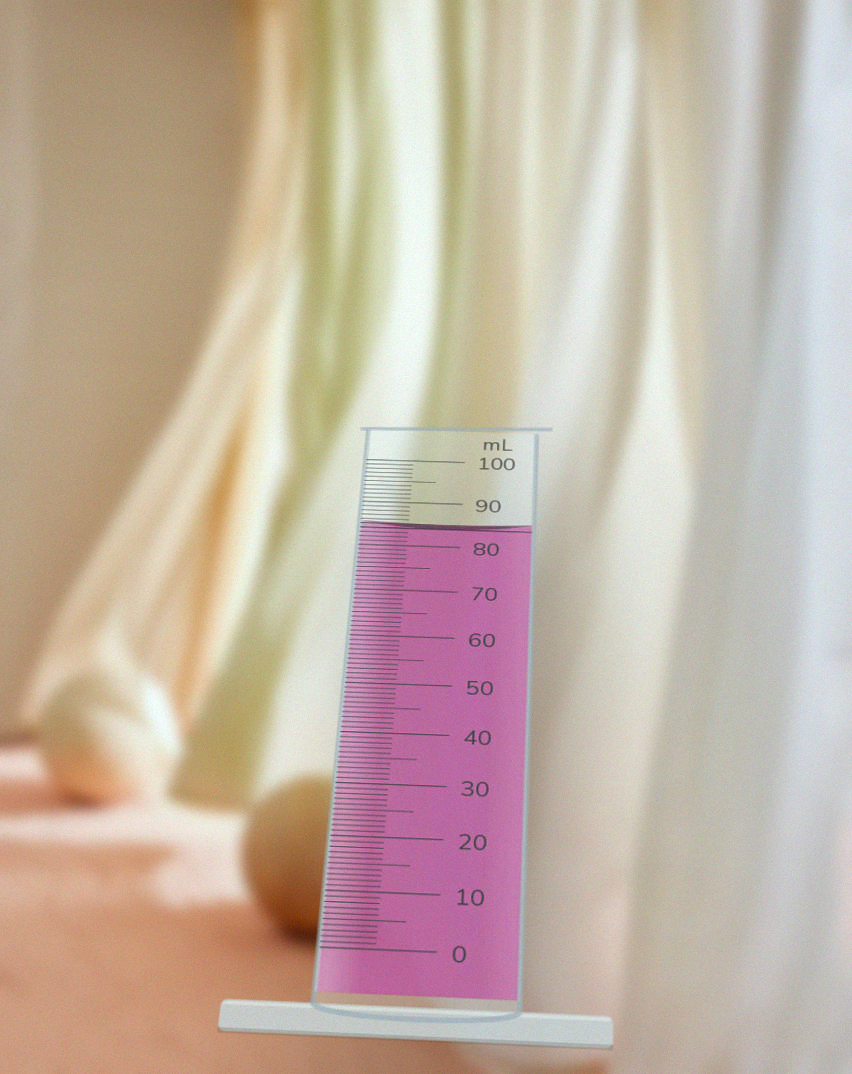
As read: 84mL
